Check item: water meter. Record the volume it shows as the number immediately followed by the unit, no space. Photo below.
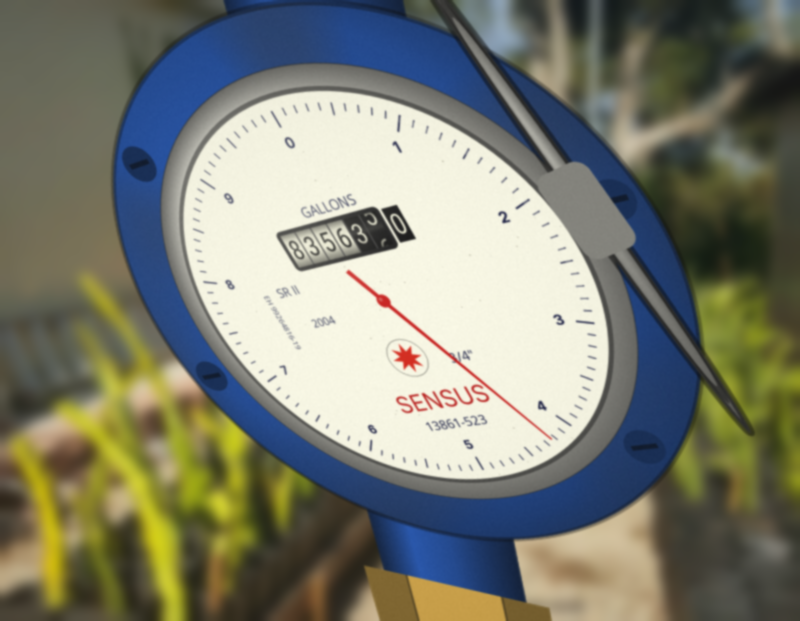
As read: 8356354.2gal
